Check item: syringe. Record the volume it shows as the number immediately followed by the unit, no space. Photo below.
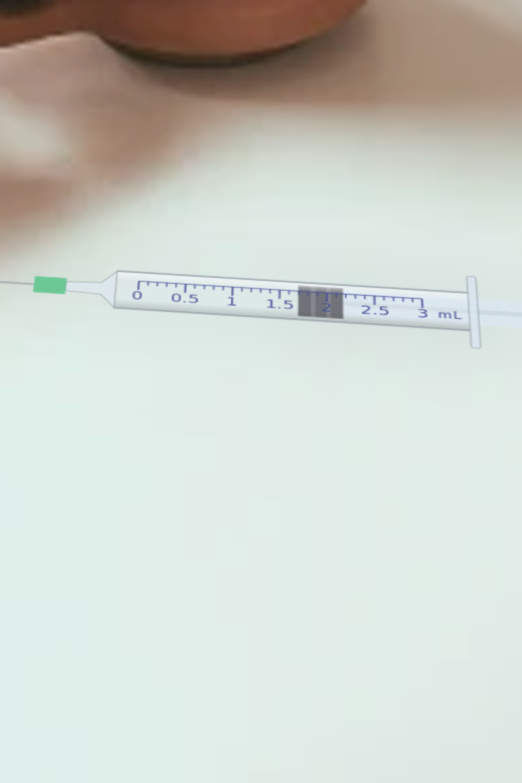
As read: 1.7mL
